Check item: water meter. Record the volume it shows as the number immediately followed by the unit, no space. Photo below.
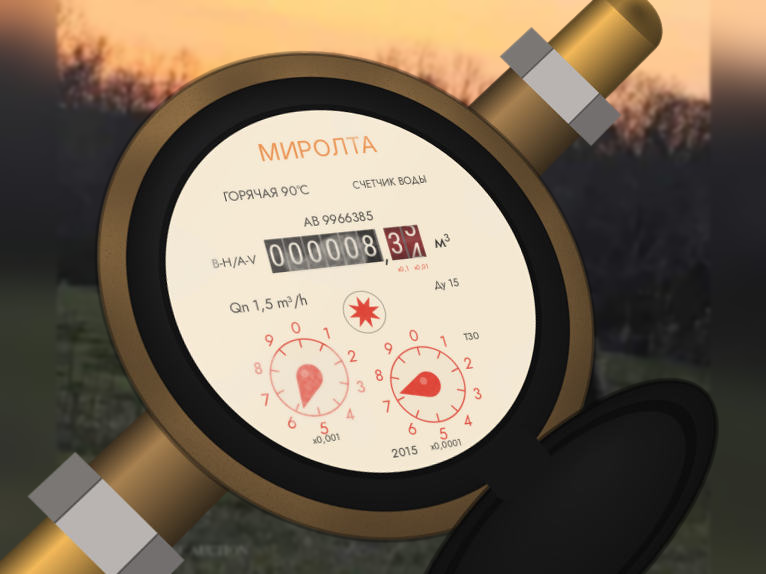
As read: 8.3357m³
